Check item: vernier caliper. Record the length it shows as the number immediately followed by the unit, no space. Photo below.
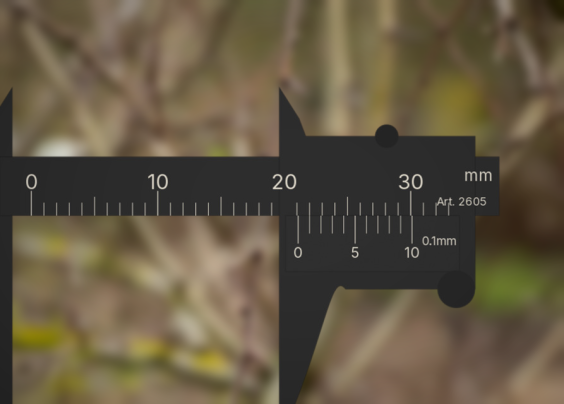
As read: 21.1mm
